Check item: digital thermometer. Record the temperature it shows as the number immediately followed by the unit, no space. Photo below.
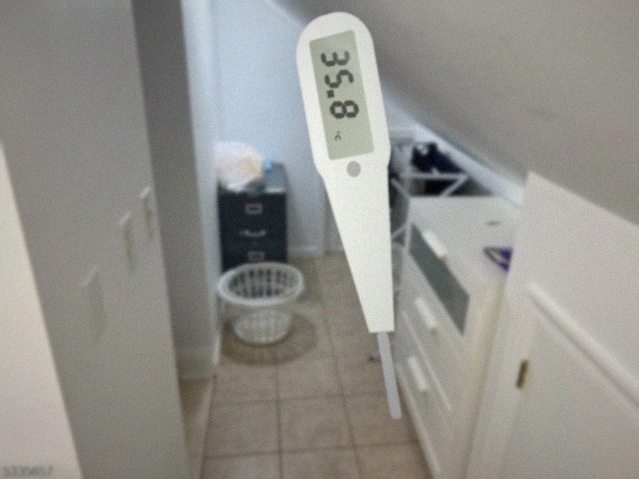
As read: 35.8°C
